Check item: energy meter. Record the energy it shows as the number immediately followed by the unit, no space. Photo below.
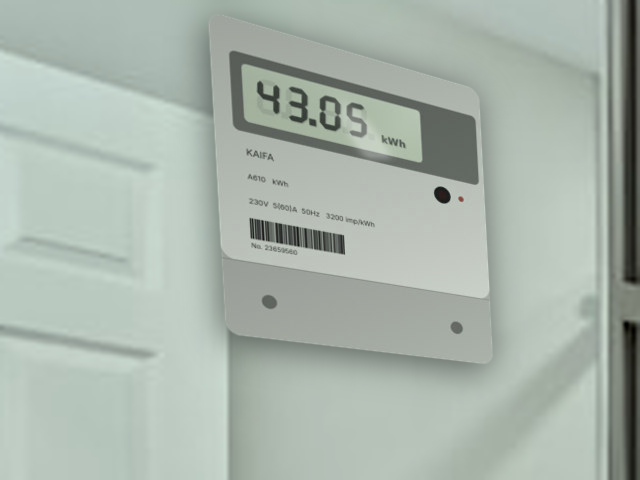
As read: 43.05kWh
